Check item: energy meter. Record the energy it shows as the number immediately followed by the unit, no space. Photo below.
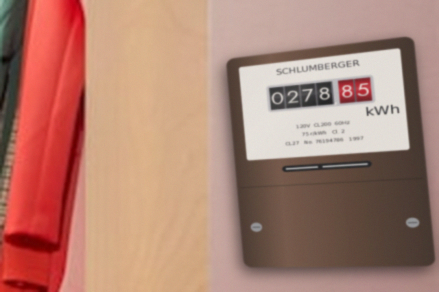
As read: 278.85kWh
